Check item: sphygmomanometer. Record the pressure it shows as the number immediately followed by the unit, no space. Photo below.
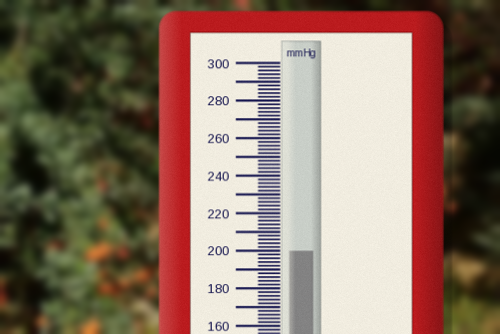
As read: 200mmHg
